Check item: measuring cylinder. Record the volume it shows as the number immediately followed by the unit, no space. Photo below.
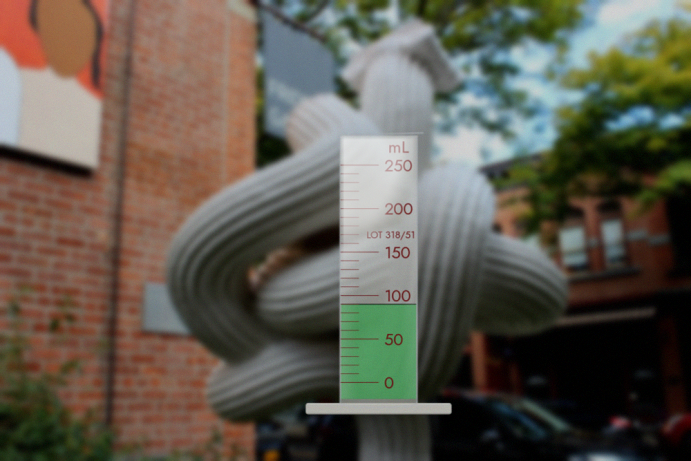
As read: 90mL
